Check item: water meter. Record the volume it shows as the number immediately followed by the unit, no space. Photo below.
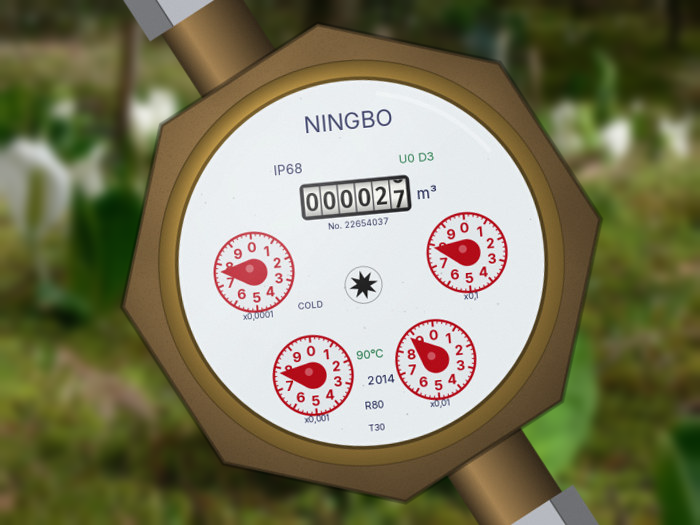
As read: 26.7877m³
